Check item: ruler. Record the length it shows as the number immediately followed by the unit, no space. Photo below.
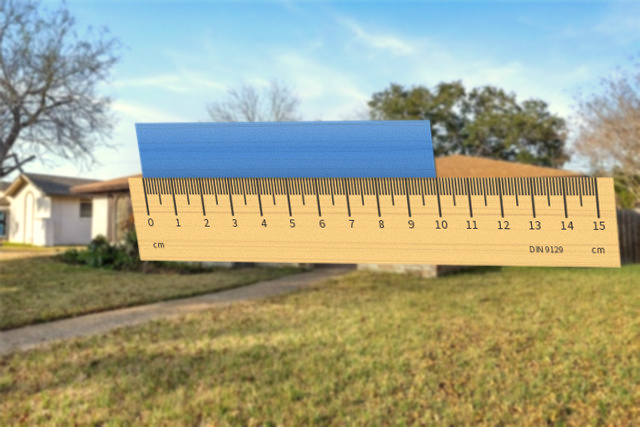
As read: 10cm
